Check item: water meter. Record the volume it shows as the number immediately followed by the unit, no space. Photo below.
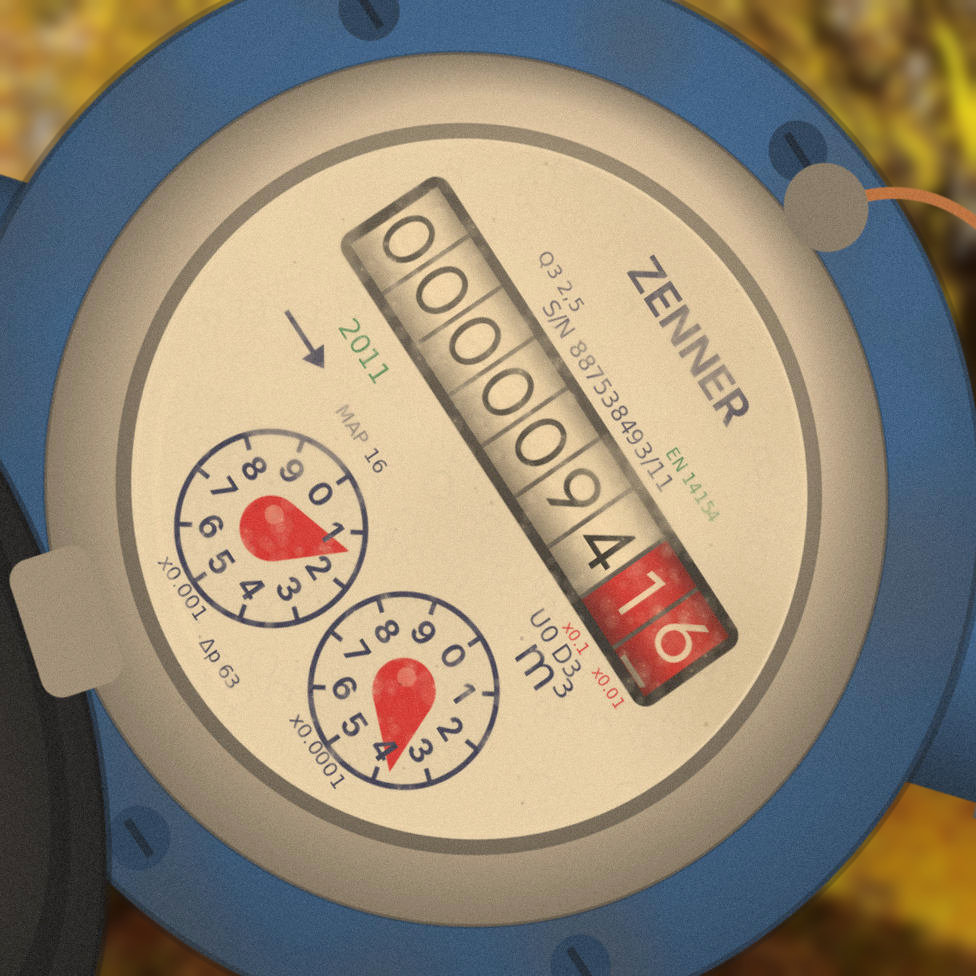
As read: 94.1613m³
